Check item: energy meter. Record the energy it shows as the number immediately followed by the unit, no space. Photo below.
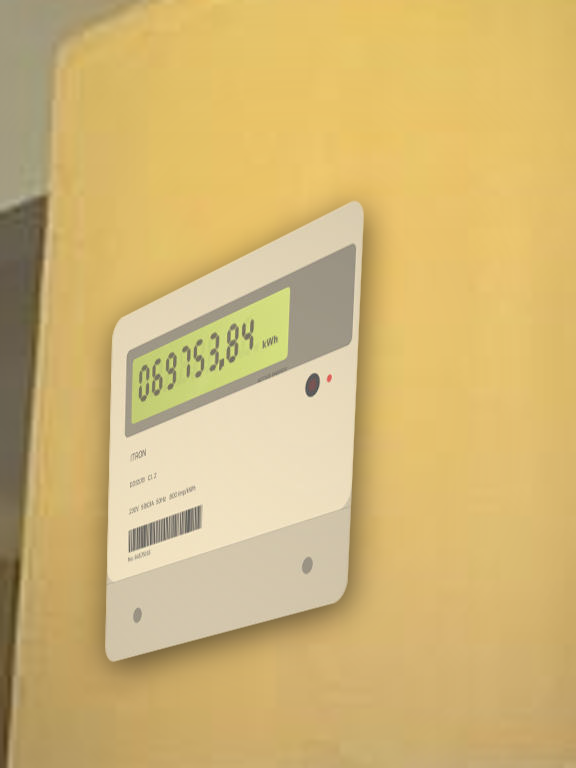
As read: 69753.84kWh
